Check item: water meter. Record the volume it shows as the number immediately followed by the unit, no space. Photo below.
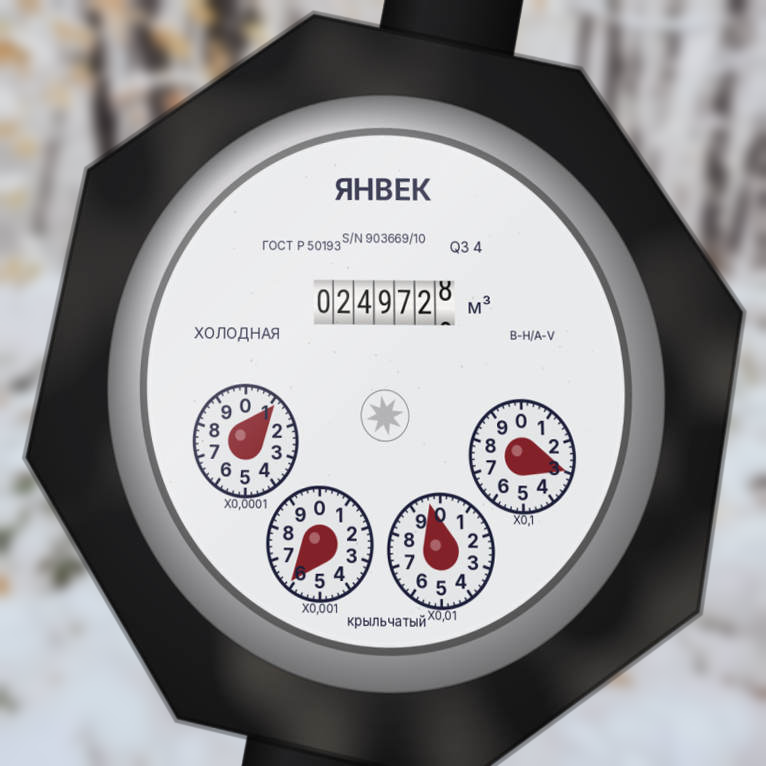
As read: 249728.2961m³
